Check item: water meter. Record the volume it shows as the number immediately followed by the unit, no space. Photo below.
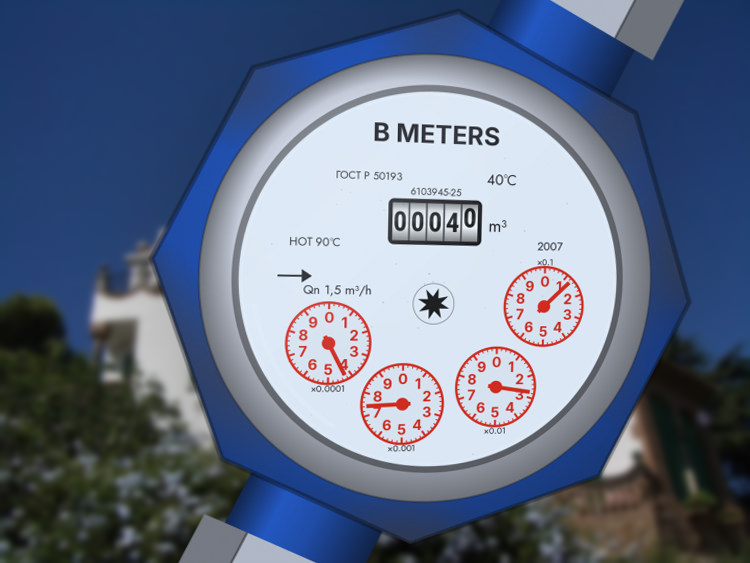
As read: 40.1274m³
